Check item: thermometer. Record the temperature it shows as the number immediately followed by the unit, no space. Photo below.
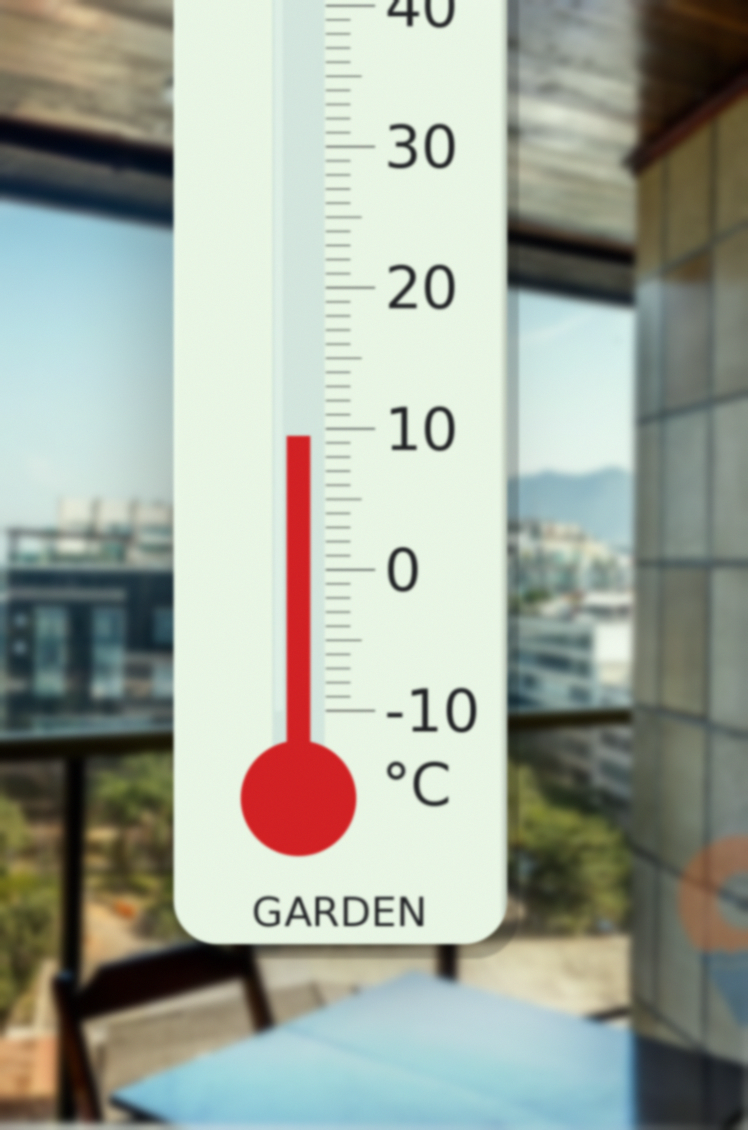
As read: 9.5°C
